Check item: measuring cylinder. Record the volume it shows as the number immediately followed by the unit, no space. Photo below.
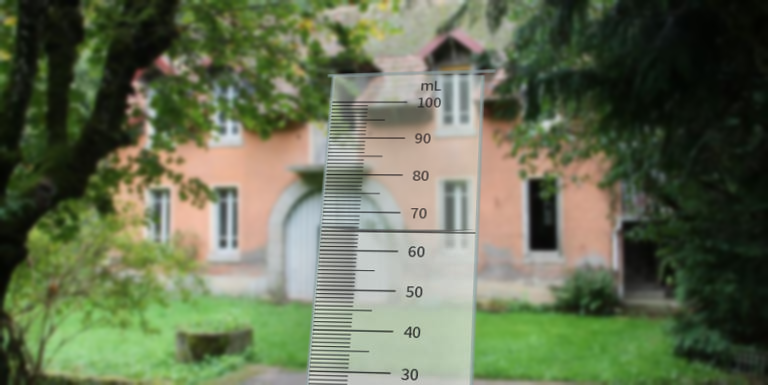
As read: 65mL
